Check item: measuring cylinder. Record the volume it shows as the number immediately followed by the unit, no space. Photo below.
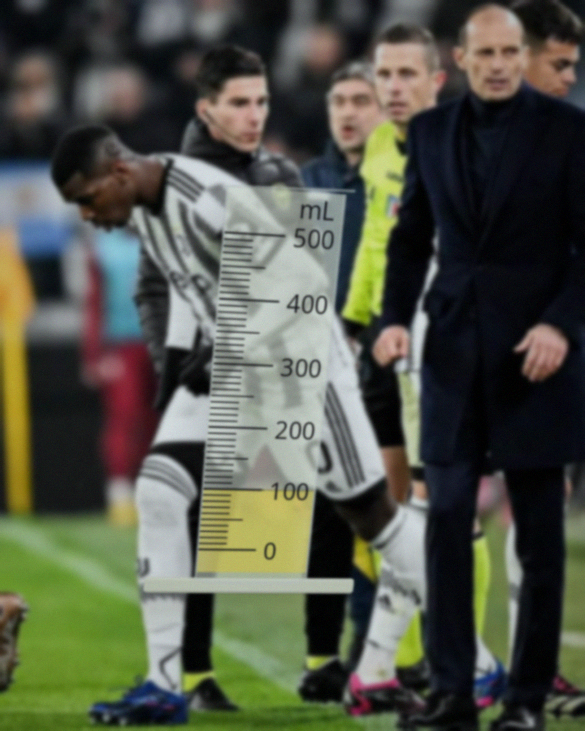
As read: 100mL
